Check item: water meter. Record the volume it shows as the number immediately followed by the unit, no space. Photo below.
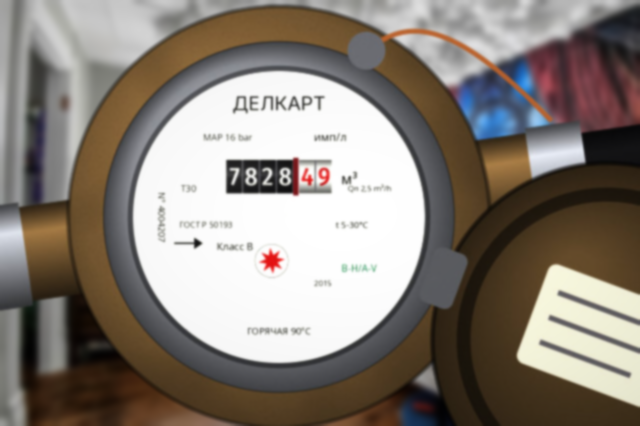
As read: 7828.49m³
